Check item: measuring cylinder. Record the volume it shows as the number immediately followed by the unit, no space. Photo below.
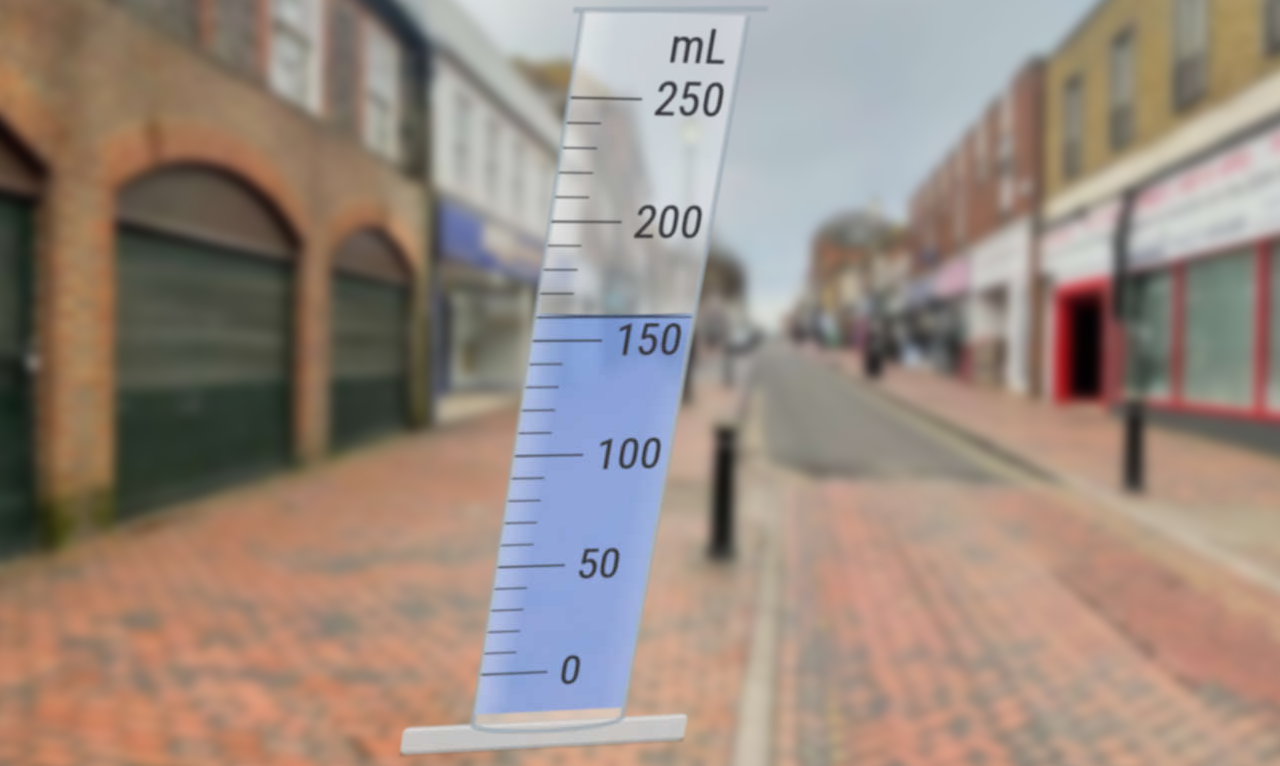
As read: 160mL
